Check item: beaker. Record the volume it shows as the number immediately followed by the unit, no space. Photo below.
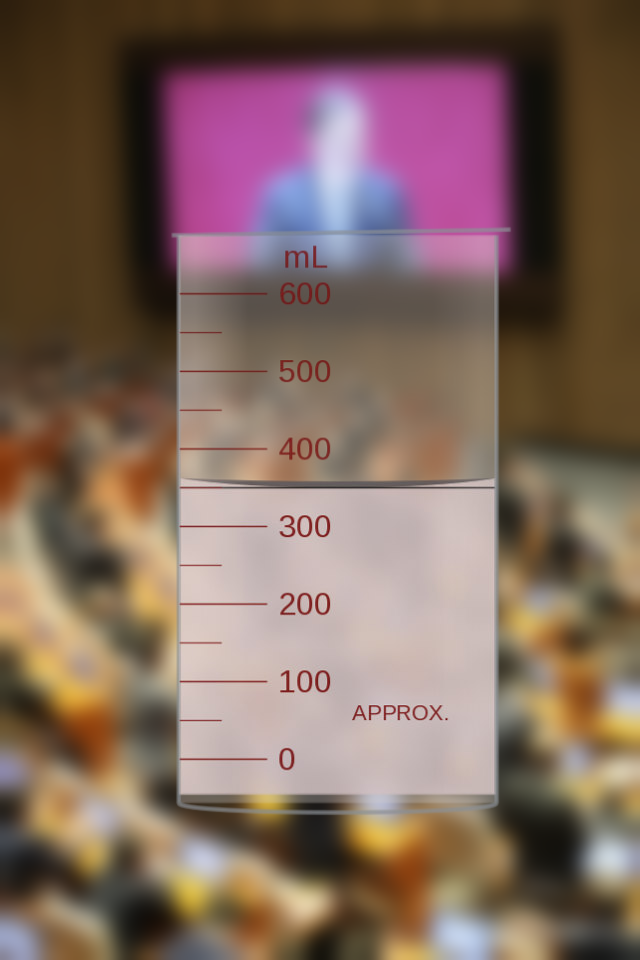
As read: 350mL
